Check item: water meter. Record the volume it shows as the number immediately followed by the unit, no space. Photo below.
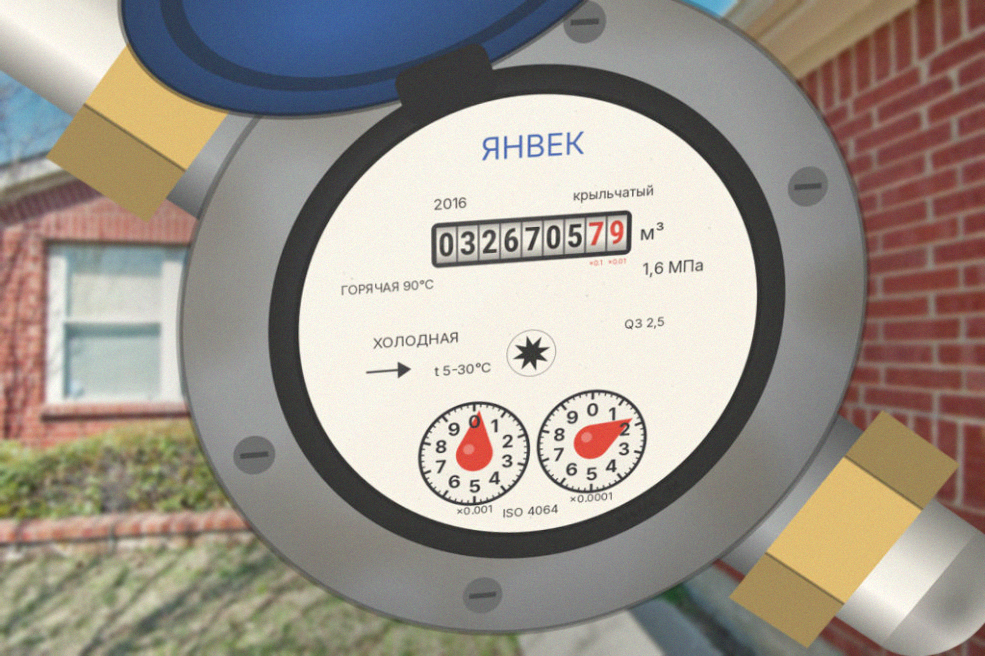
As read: 326705.7901m³
